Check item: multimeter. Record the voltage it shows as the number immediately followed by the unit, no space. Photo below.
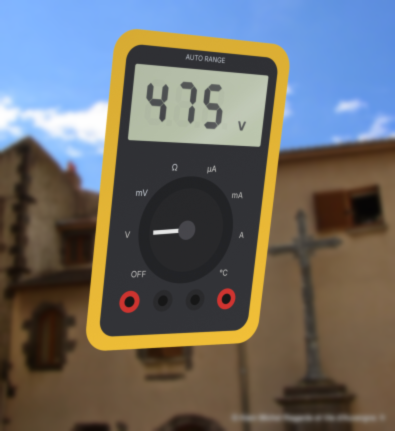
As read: 475V
